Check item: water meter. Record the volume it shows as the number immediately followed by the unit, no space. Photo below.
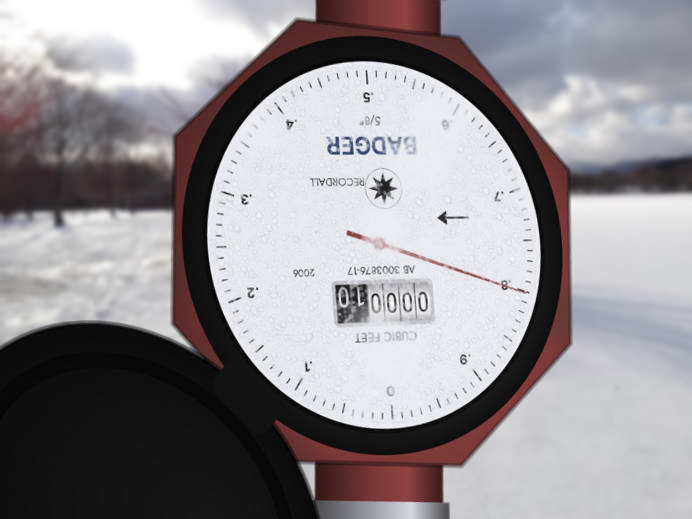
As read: 9.80ft³
